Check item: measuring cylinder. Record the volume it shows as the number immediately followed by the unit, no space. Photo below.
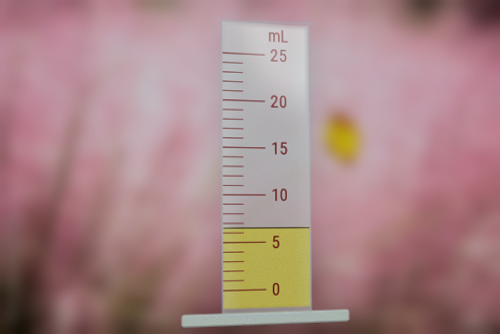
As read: 6.5mL
